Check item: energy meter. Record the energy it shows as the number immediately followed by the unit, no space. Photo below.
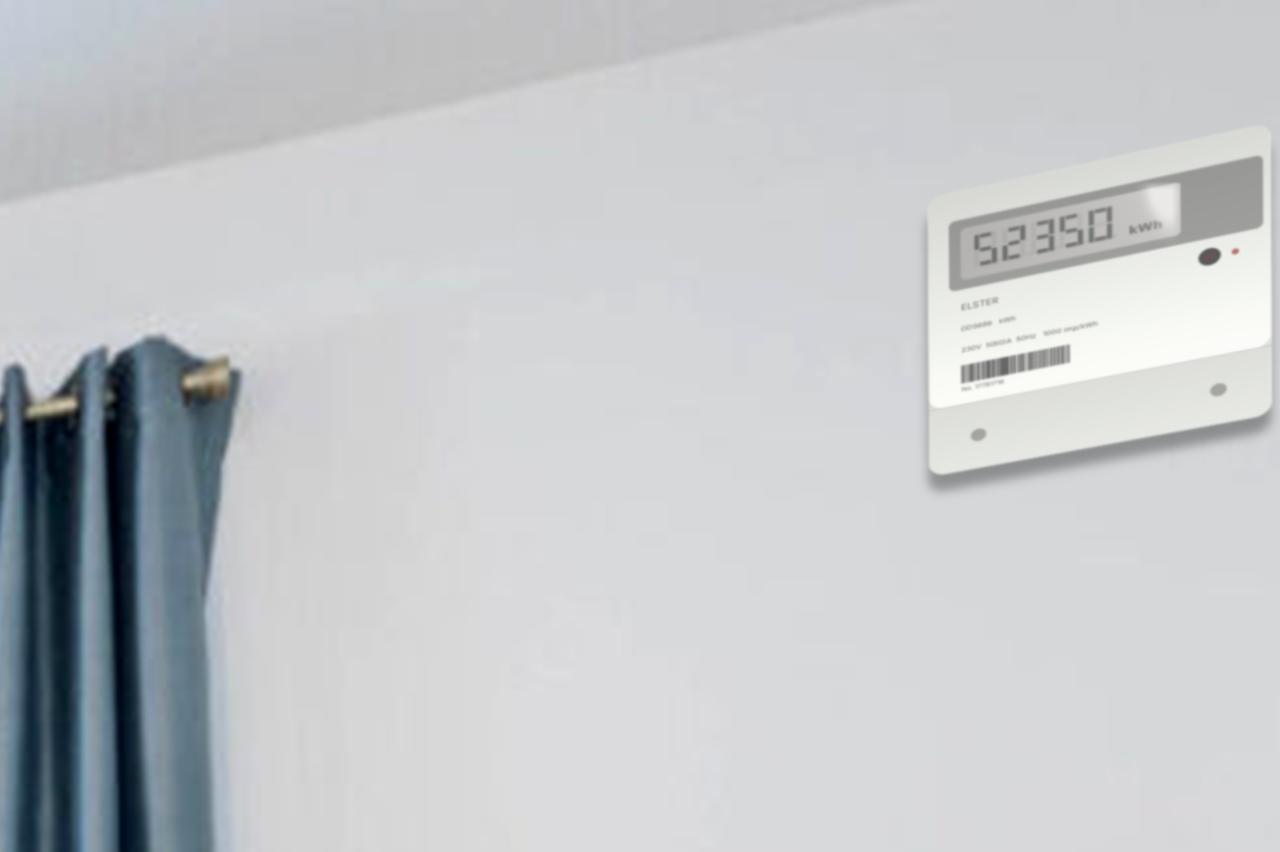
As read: 52350kWh
